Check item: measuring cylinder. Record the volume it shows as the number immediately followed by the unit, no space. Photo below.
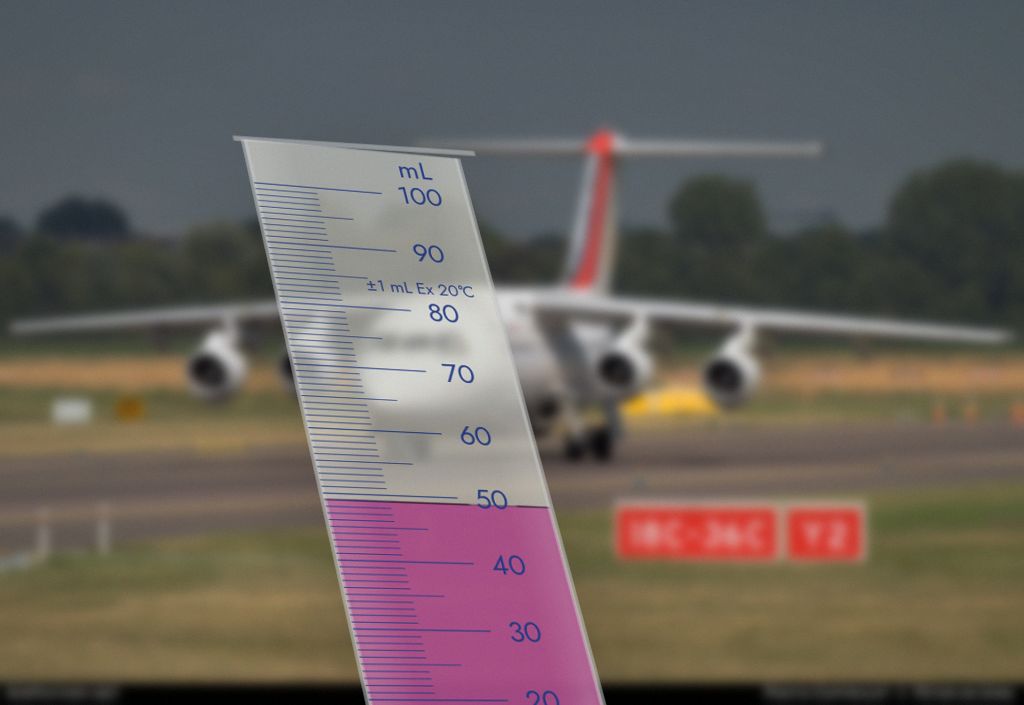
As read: 49mL
